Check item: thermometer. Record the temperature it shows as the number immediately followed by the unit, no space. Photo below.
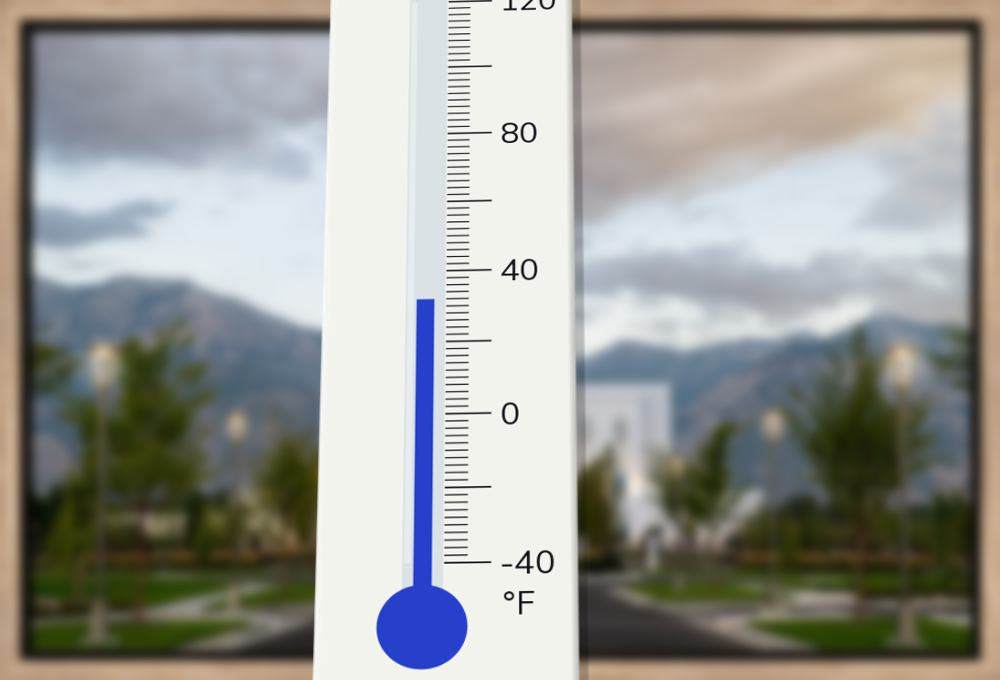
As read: 32°F
